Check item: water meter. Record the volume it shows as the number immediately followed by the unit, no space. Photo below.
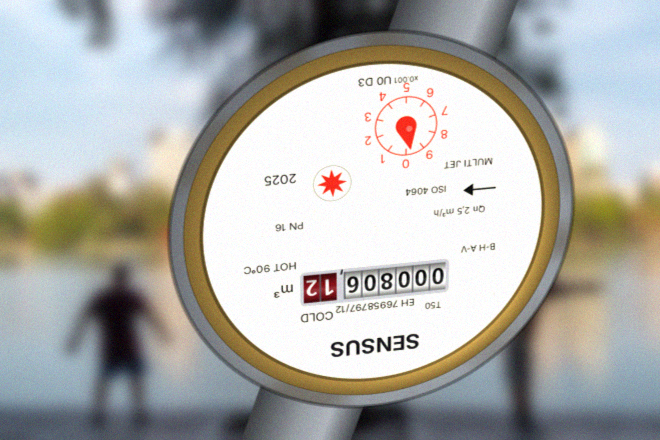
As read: 806.119m³
